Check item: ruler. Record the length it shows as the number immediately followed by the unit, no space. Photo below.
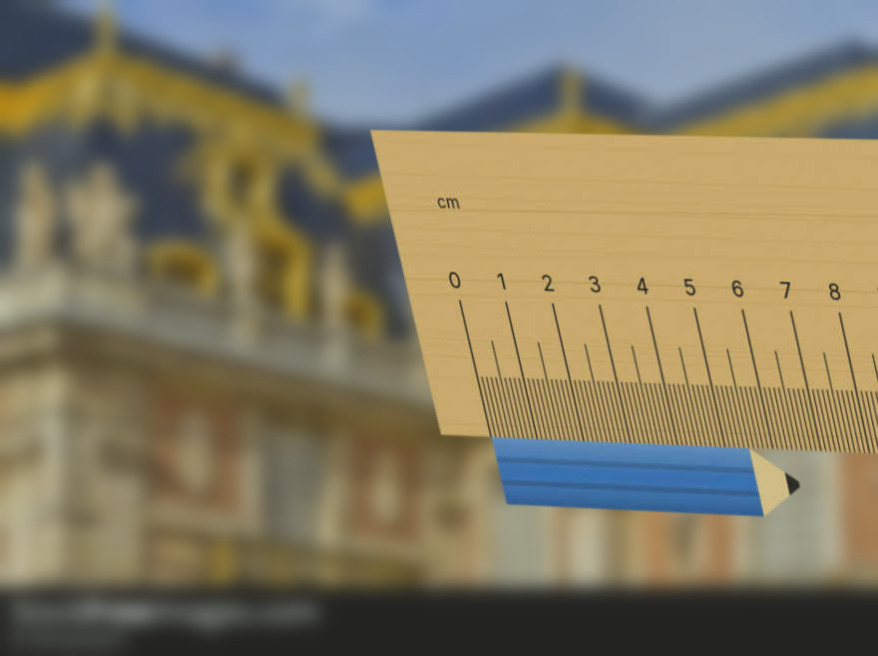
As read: 6.4cm
